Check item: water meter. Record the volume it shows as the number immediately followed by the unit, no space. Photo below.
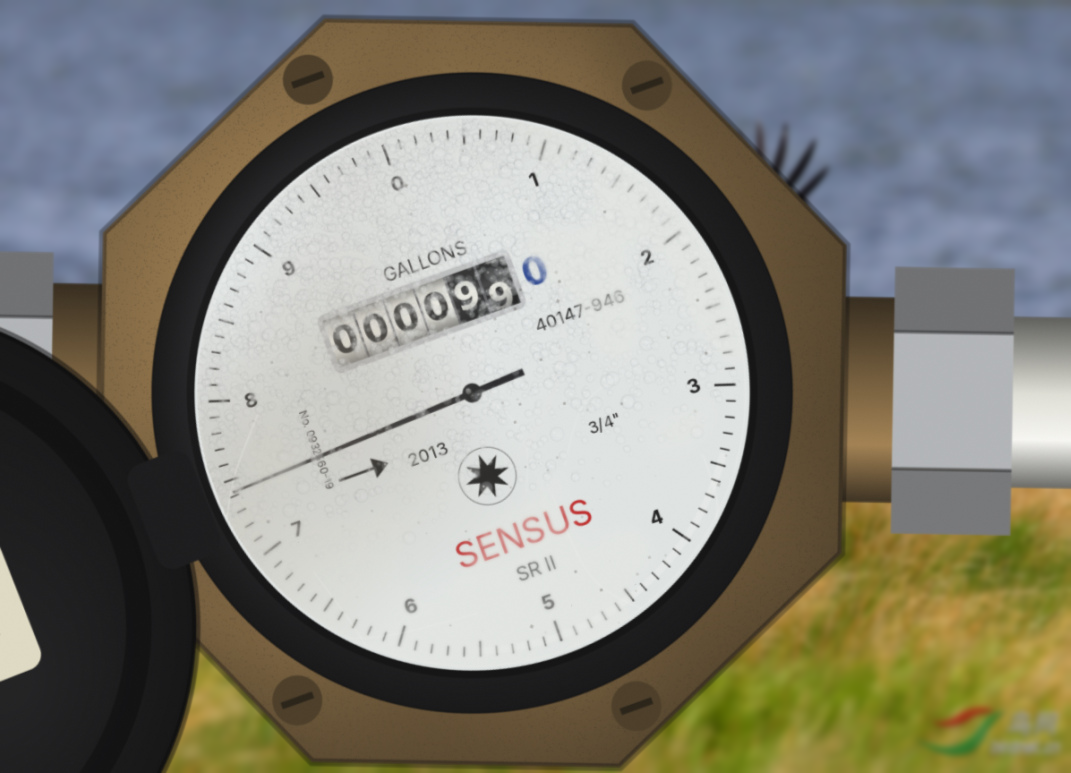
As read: 987.4gal
